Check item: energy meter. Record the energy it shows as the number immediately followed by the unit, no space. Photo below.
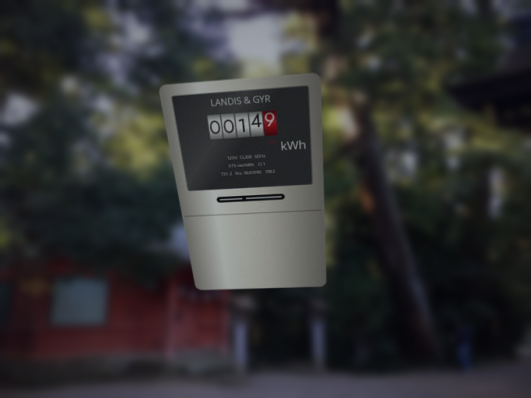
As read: 14.9kWh
